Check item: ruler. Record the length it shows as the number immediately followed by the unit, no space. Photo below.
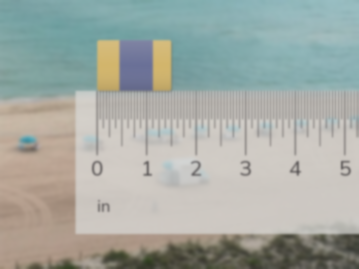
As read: 1.5in
